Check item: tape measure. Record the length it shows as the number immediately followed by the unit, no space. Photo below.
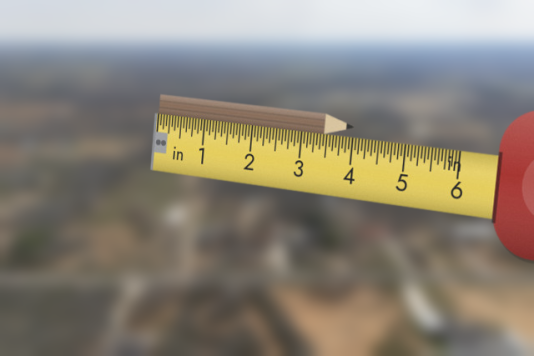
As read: 4in
